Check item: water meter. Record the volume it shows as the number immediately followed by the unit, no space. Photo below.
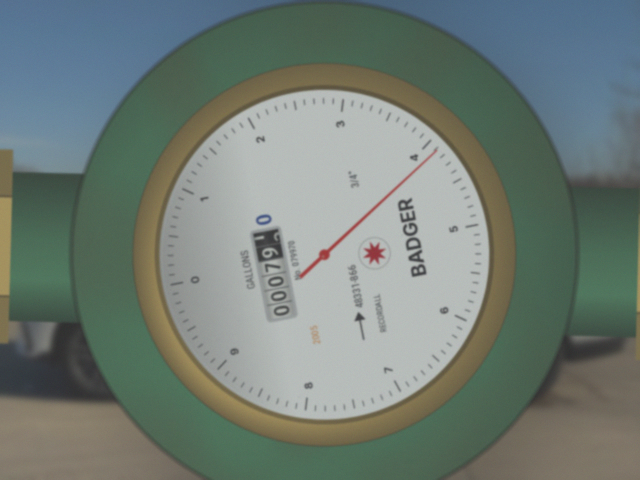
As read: 7914.1gal
